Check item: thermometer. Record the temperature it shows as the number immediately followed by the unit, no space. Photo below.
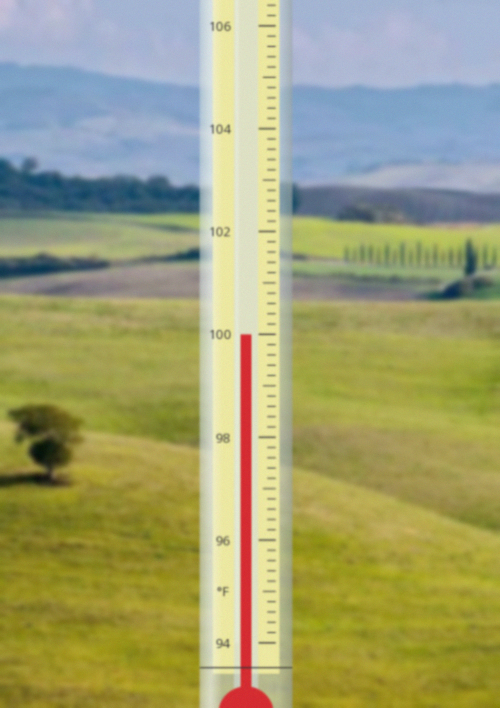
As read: 100°F
